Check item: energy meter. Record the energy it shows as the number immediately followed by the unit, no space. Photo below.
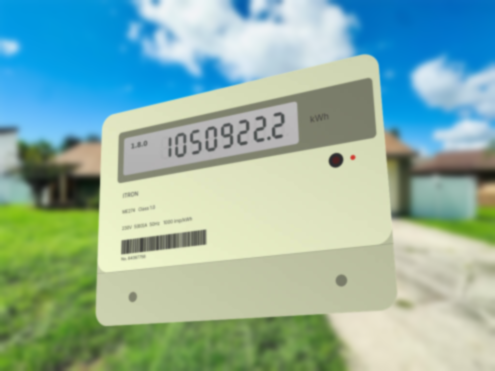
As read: 1050922.2kWh
